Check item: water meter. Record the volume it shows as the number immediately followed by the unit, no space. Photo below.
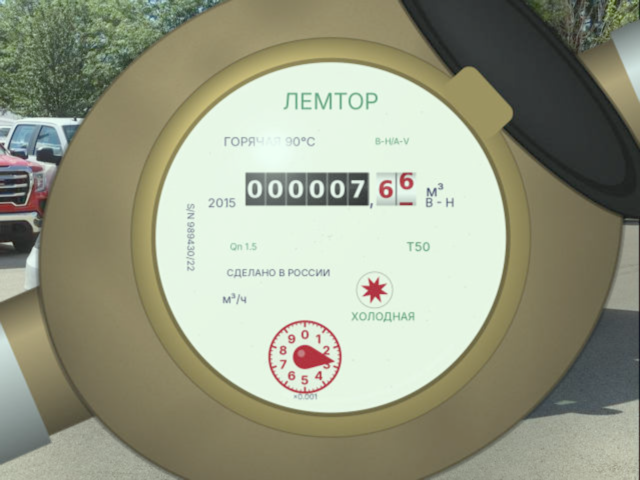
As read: 7.662m³
